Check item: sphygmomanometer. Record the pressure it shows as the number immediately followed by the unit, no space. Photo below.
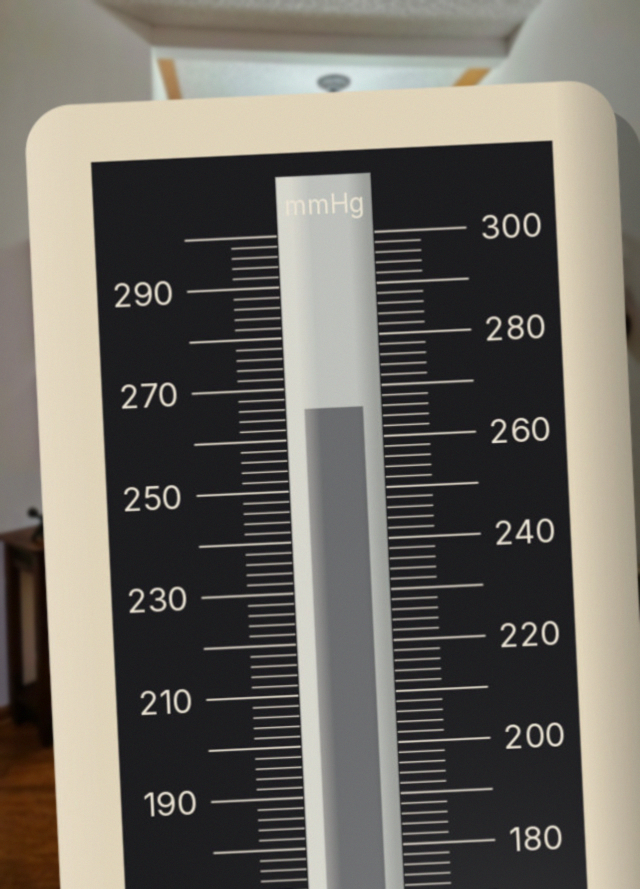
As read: 266mmHg
